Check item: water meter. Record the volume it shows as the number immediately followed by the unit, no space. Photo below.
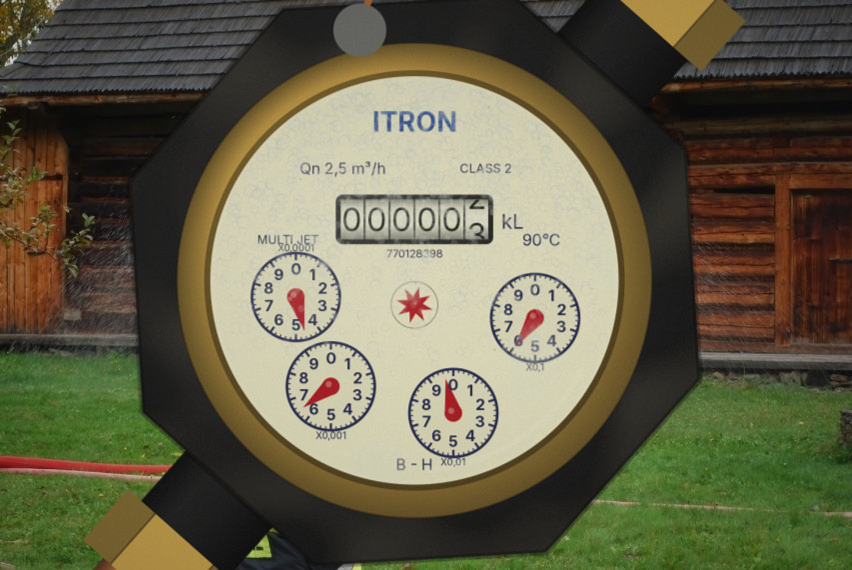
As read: 2.5964kL
